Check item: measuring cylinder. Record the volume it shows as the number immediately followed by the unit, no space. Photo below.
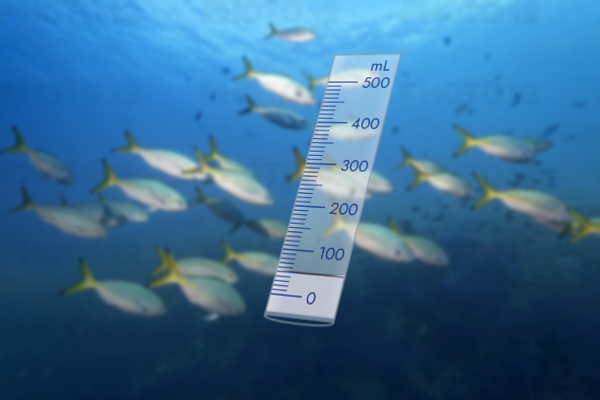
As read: 50mL
